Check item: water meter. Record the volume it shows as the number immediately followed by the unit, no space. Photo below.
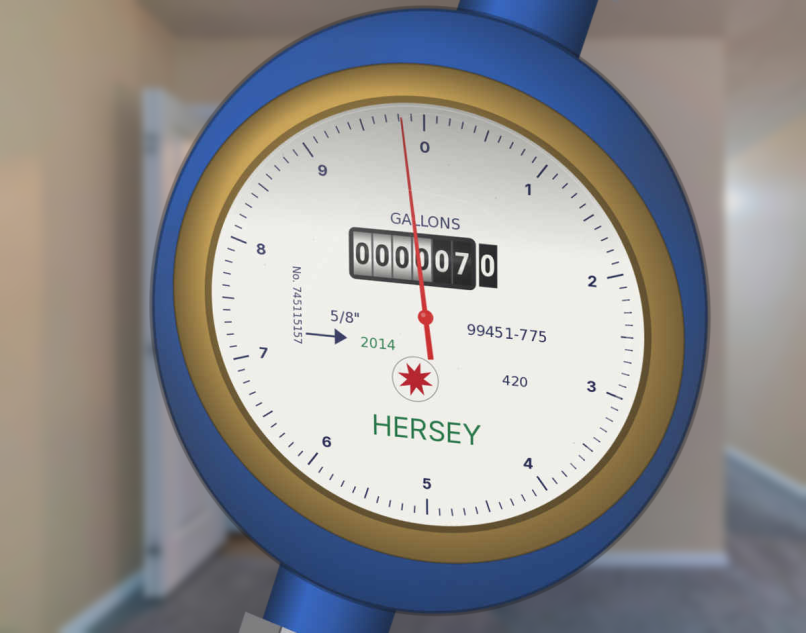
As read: 69.8gal
